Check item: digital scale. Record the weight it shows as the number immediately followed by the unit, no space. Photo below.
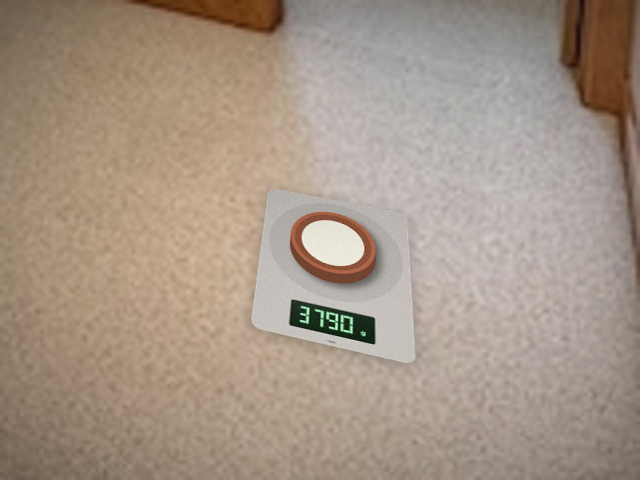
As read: 3790g
